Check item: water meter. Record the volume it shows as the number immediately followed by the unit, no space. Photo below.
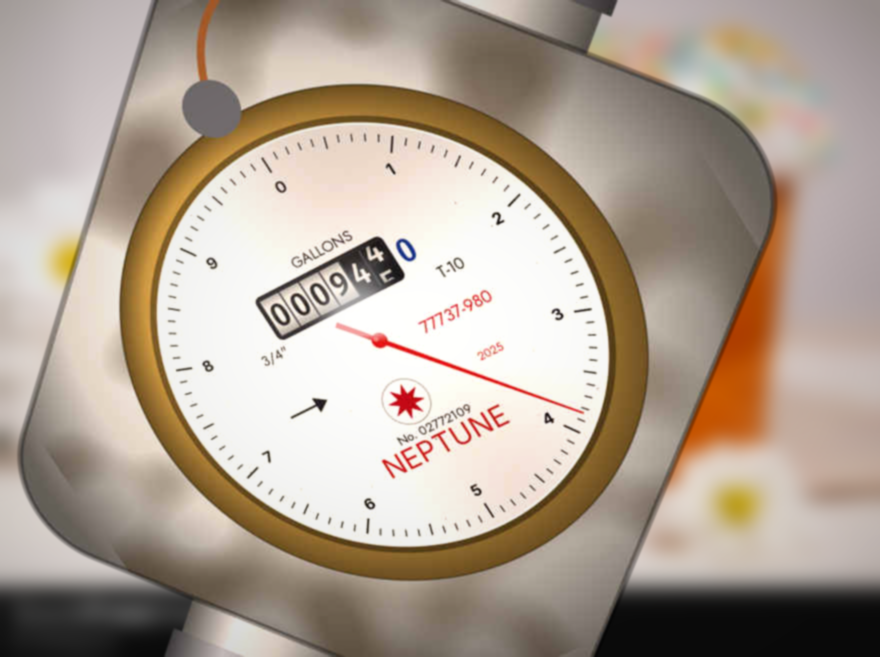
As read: 9443.8gal
